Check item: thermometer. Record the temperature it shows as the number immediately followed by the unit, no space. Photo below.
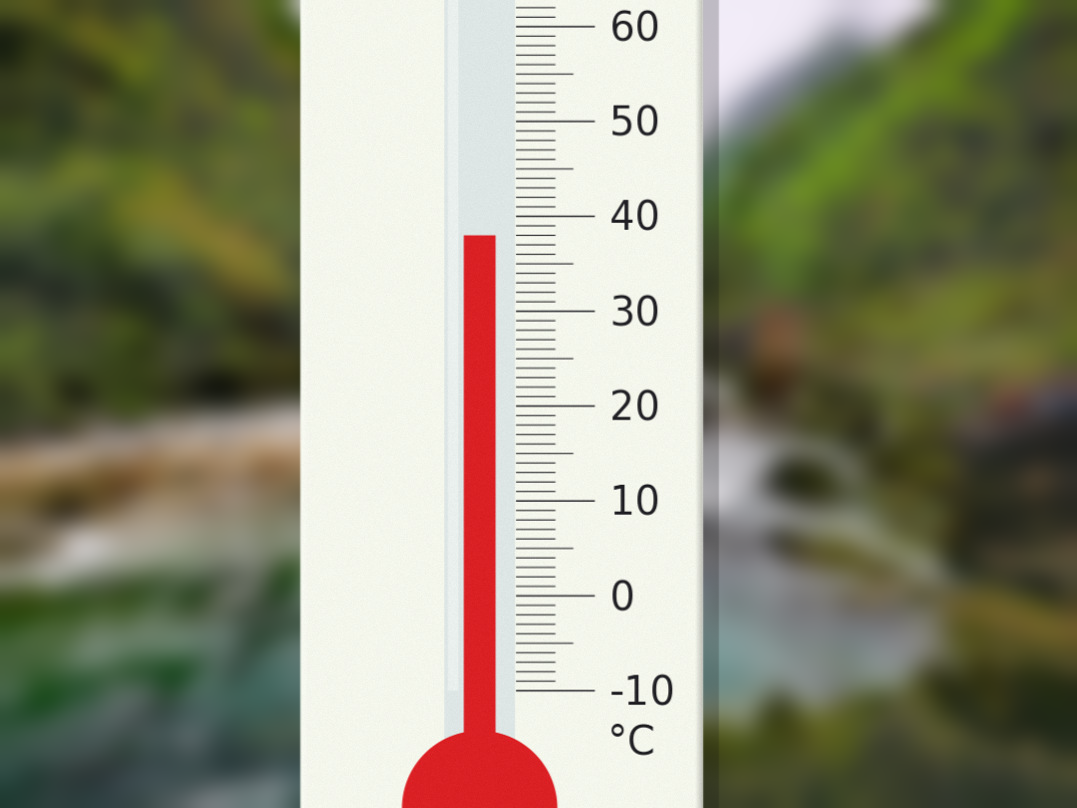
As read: 38°C
